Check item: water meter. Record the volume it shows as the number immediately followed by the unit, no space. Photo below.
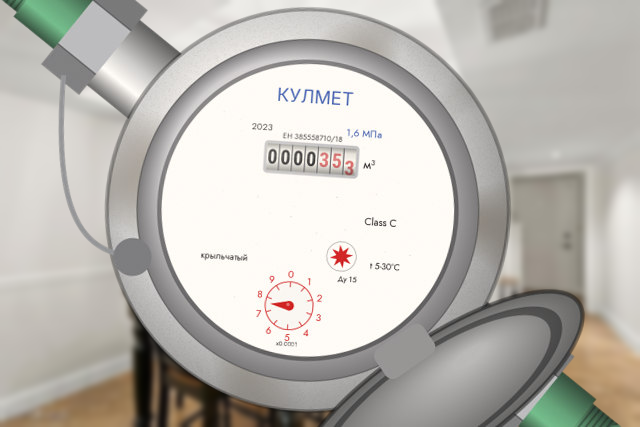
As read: 0.3527m³
